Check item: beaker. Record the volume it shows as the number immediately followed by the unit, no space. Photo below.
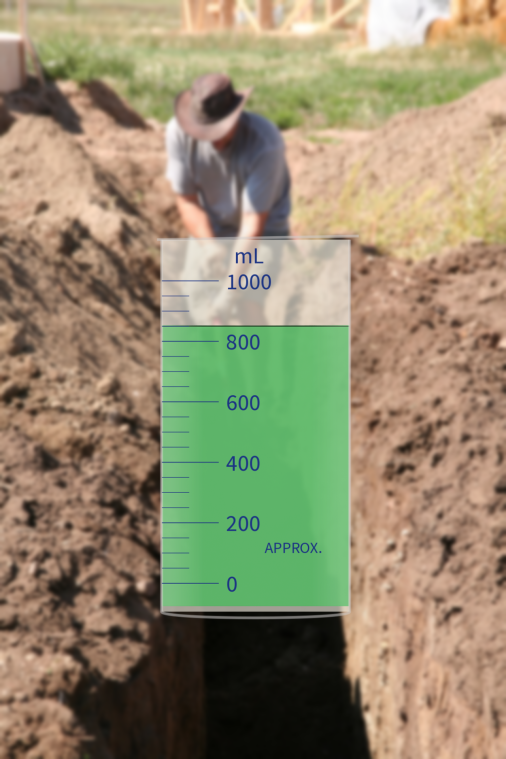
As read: 850mL
